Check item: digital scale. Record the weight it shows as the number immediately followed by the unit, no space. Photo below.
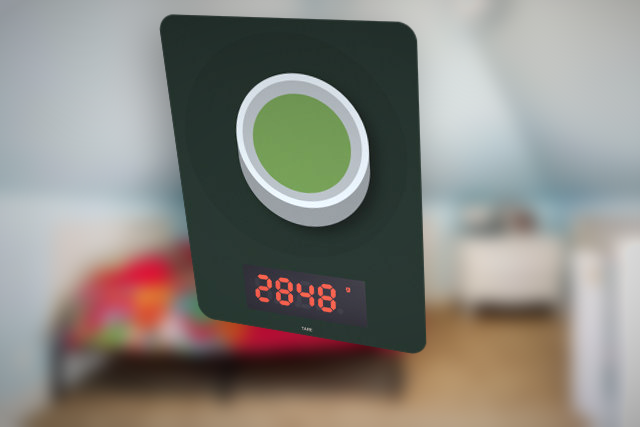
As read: 2848g
